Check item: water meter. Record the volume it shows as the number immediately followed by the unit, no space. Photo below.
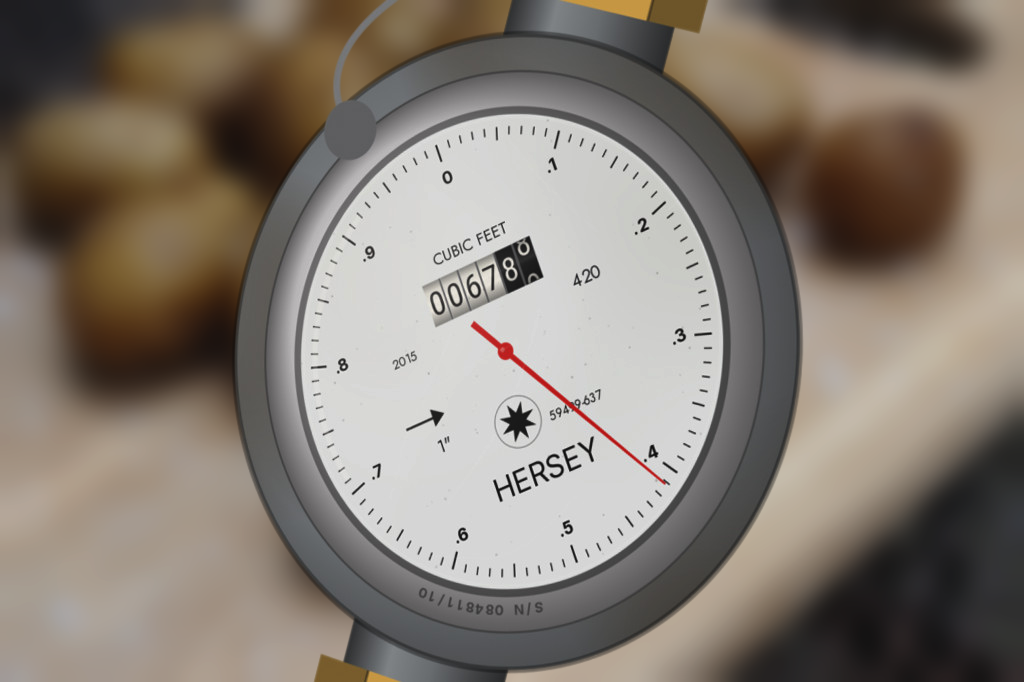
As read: 6788.41ft³
